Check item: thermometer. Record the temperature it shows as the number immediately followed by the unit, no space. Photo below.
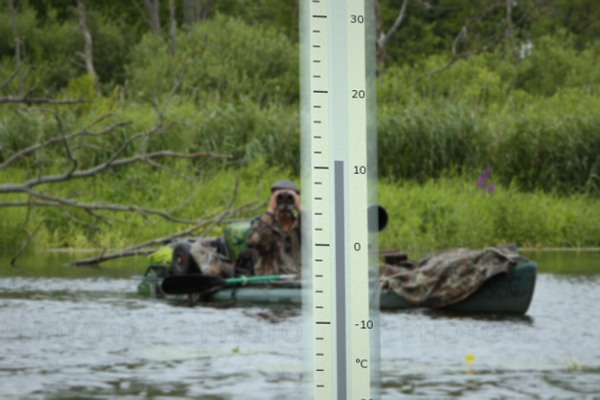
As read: 11°C
